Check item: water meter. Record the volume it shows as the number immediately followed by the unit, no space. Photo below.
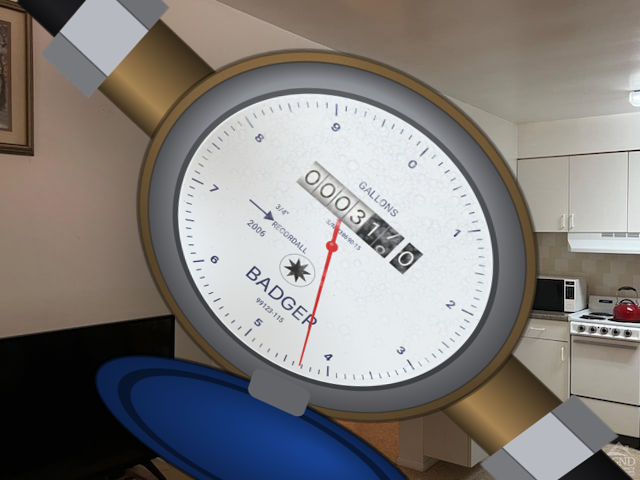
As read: 3174.3gal
